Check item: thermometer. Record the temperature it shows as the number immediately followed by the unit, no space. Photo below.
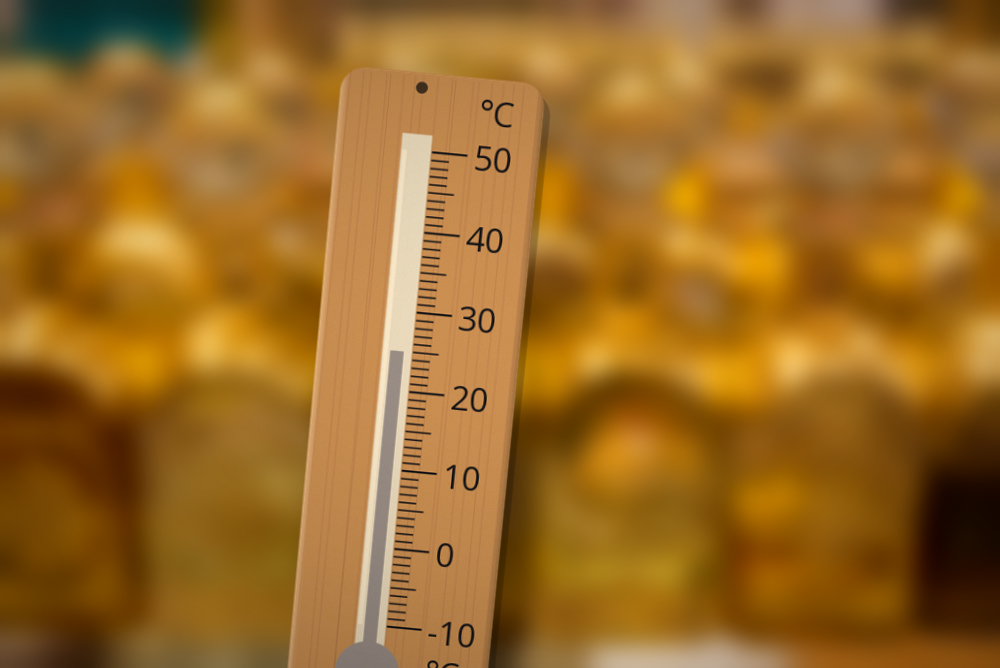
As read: 25°C
